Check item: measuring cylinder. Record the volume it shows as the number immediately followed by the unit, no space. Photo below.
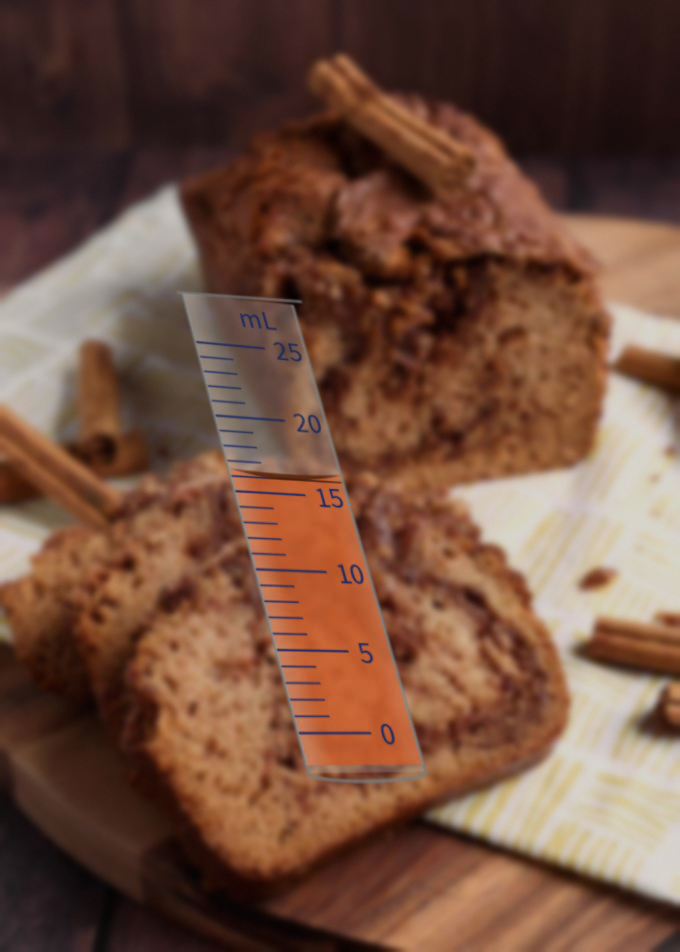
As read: 16mL
